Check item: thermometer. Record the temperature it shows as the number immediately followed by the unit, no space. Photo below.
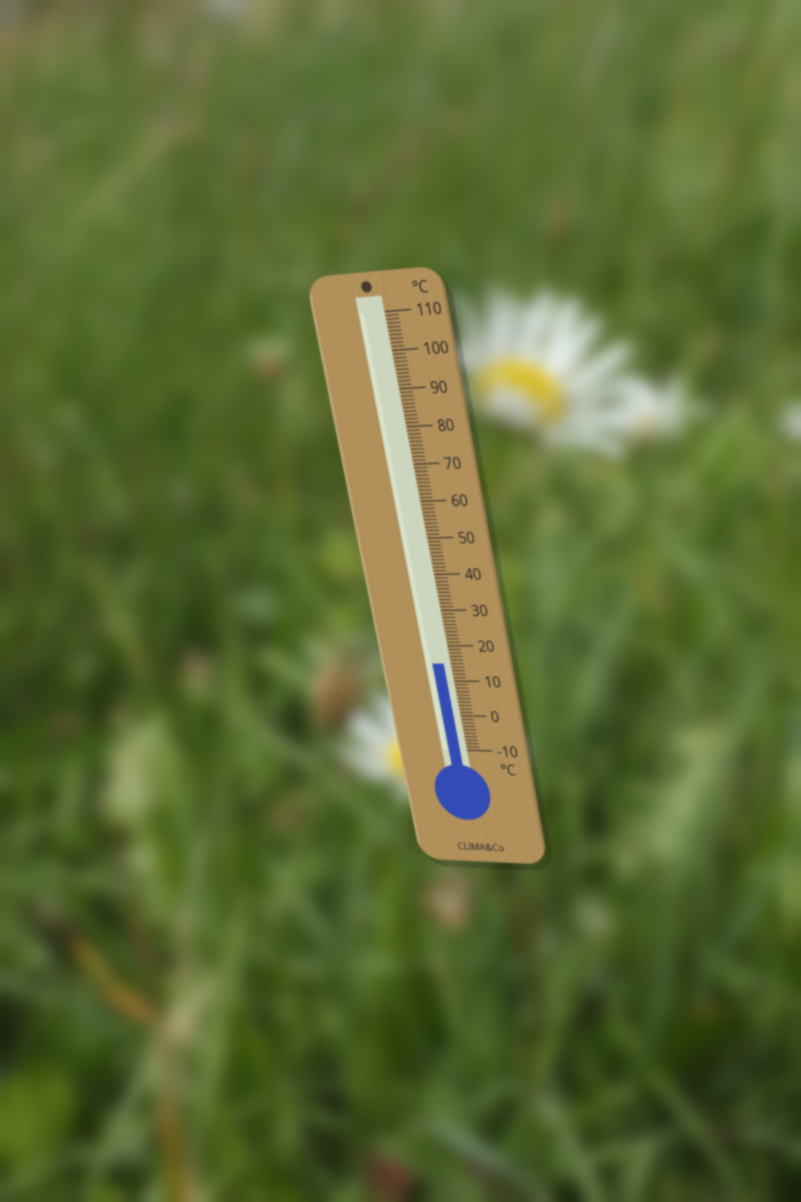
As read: 15°C
